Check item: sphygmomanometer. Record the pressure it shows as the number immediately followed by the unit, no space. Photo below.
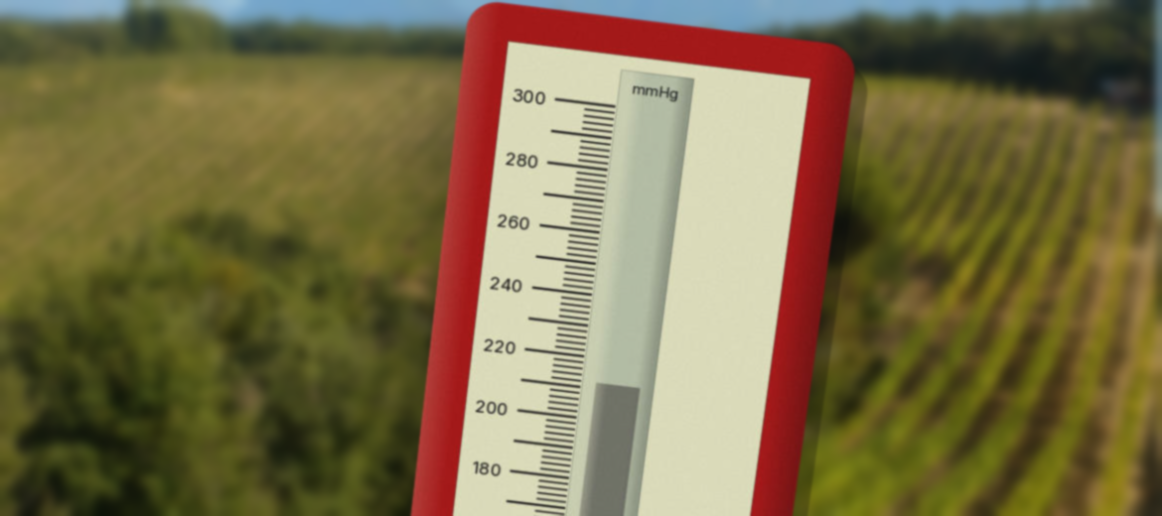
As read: 212mmHg
